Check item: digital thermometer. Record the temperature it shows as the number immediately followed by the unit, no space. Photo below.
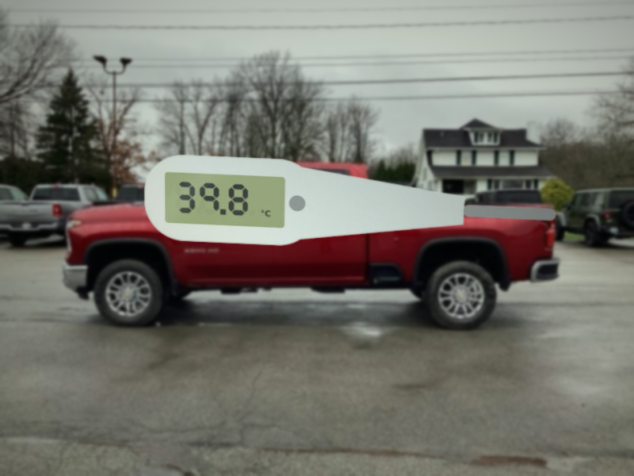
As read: 39.8°C
